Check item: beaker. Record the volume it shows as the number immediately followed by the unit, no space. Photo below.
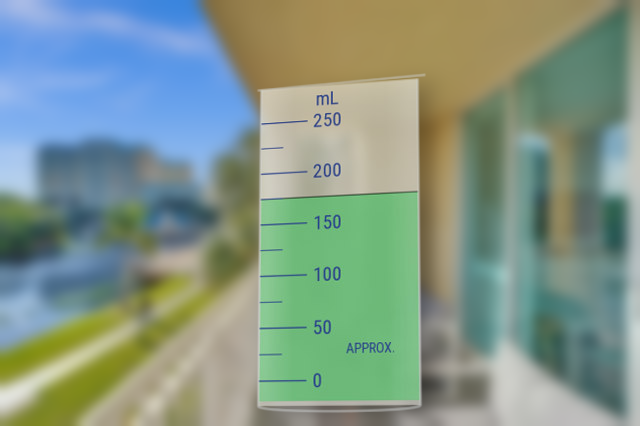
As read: 175mL
